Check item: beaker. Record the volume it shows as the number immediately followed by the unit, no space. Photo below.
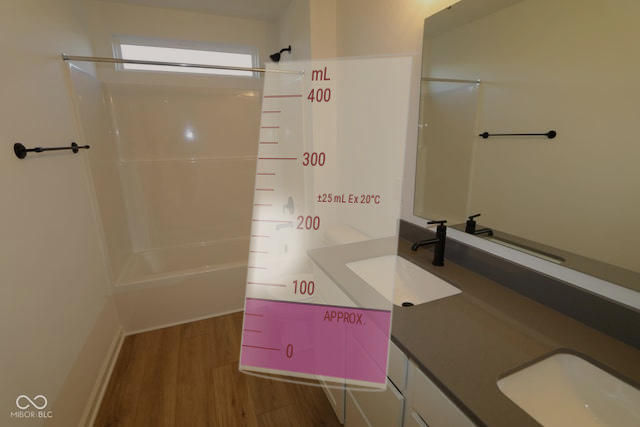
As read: 75mL
